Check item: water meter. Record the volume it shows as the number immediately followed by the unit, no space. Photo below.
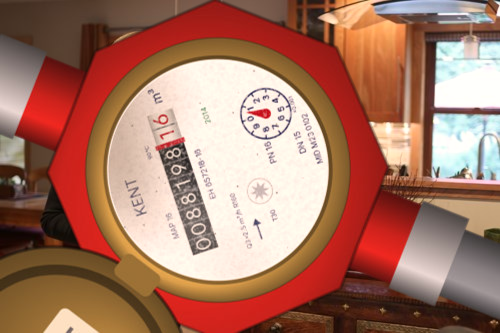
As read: 88198.160m³
